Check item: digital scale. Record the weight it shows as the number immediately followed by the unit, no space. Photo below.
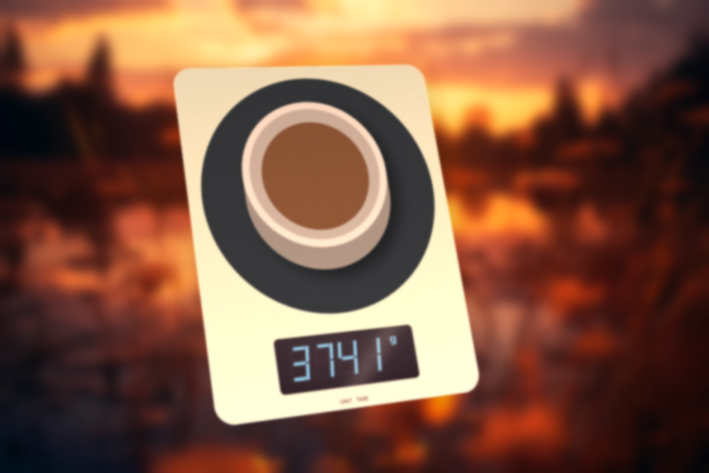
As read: 3741g
